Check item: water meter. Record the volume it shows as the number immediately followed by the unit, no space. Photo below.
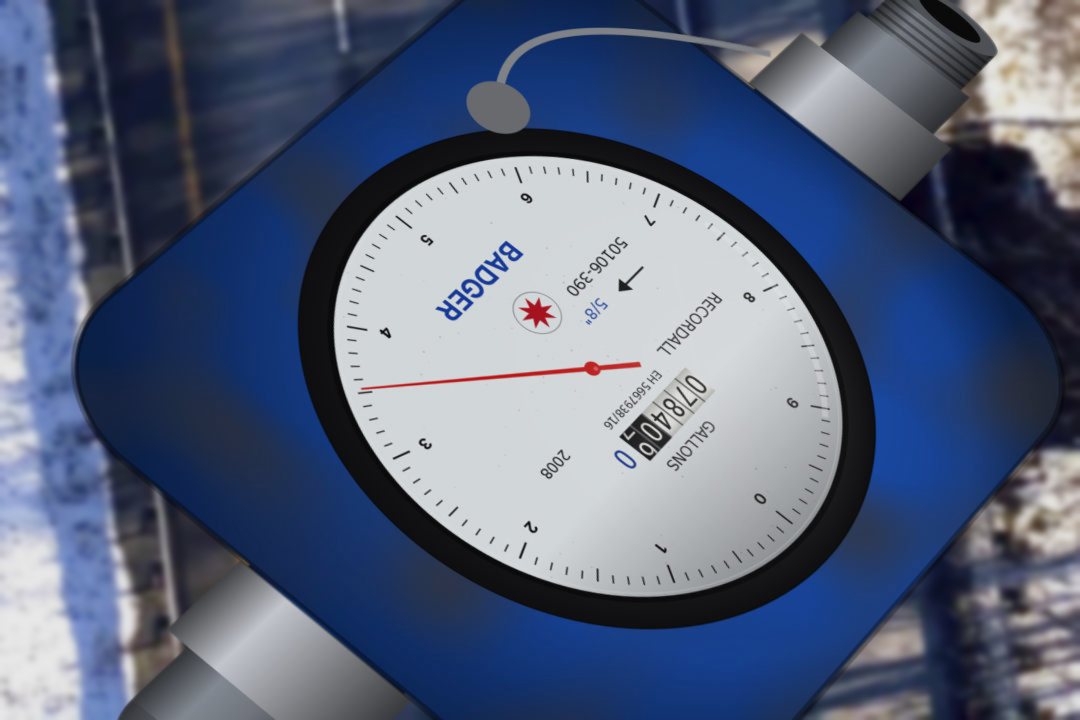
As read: 784063.5gal
